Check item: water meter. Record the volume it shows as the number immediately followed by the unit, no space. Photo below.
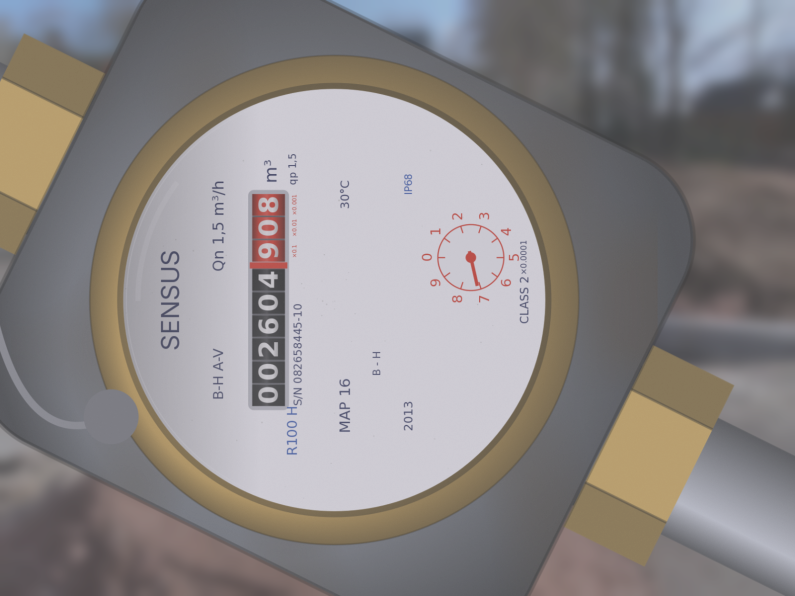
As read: 2604.9087m³
